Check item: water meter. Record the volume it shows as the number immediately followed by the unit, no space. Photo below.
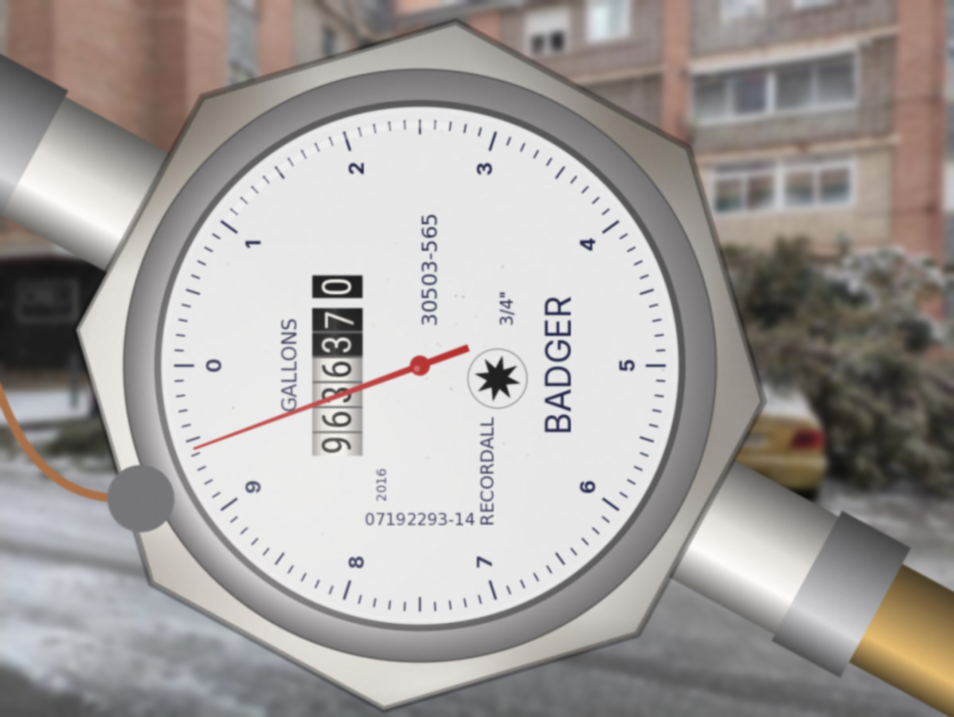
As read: 9636369.4gal
